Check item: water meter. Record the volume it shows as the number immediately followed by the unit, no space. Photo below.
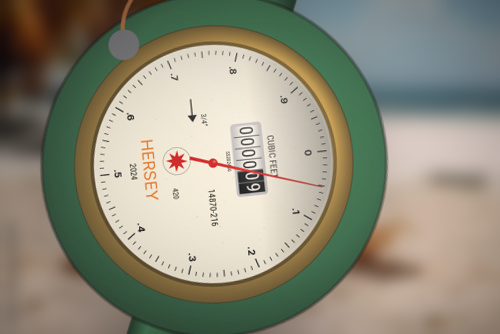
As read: 9.05ft³
